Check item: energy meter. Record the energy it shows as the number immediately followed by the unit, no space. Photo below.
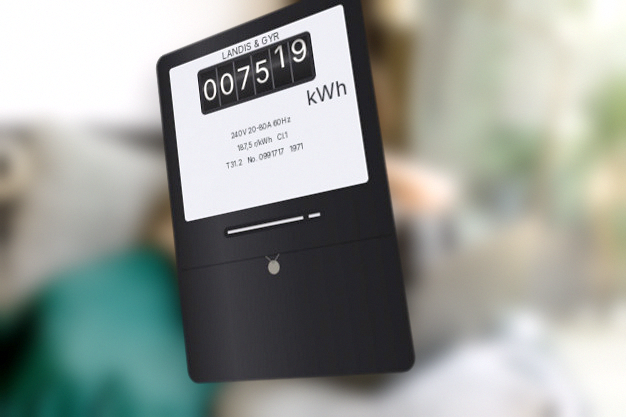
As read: 7519kWh
